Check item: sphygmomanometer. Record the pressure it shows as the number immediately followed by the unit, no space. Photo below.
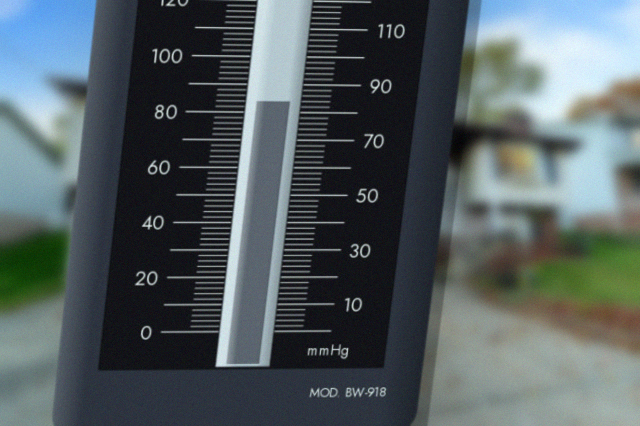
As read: 84mmHg
